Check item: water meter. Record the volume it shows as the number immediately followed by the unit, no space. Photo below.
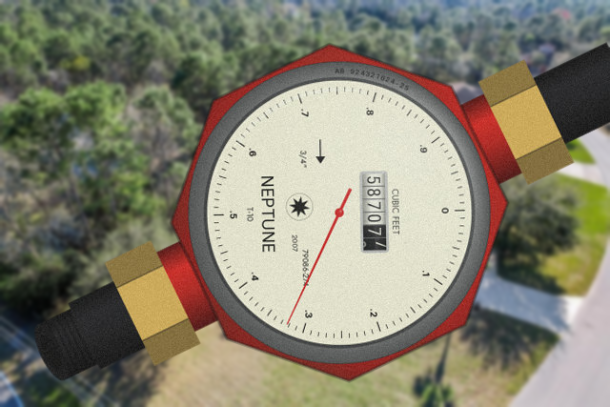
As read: 587077.32ft³
